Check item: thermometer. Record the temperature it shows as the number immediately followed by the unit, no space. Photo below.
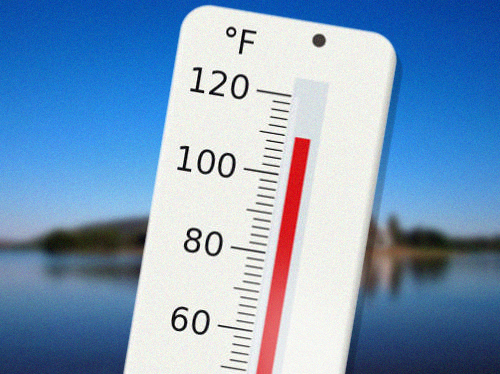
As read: 110°F
